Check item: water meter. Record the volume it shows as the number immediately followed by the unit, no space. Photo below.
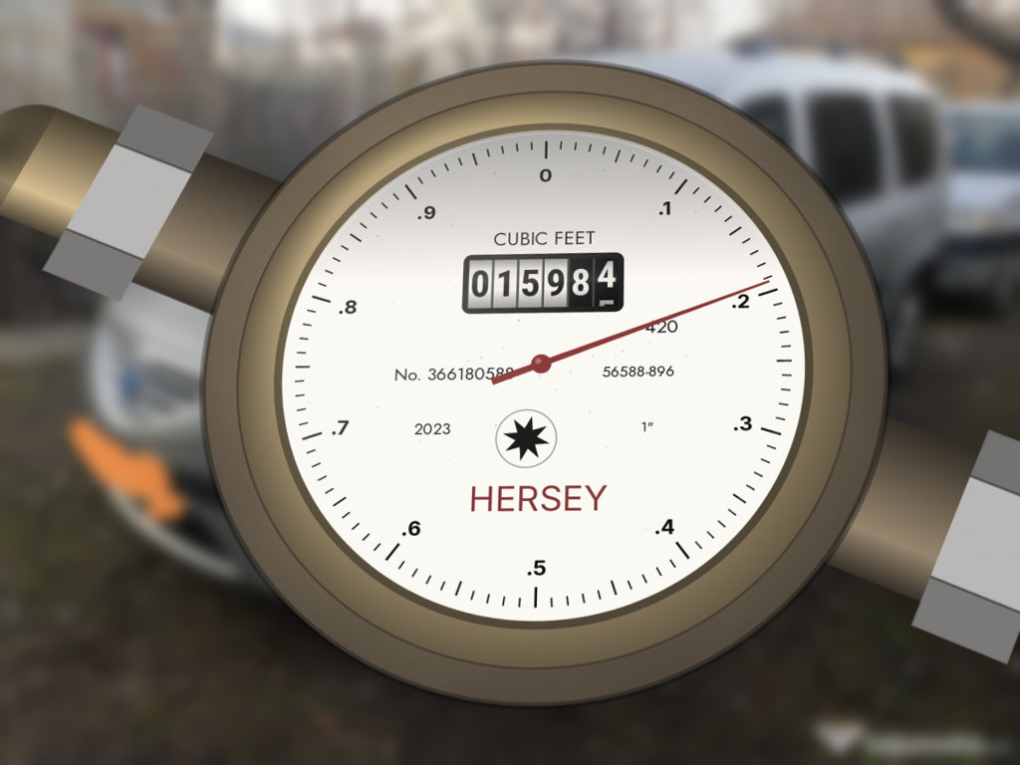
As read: 15984.19ft³
